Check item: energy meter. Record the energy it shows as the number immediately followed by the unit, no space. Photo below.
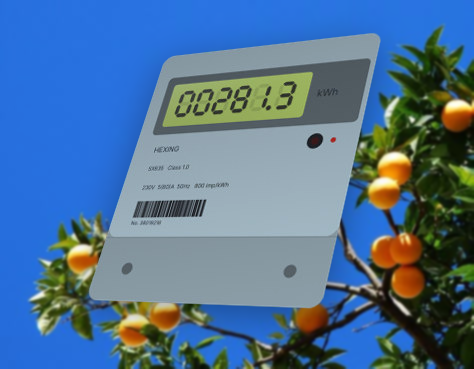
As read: 281.3kWh
